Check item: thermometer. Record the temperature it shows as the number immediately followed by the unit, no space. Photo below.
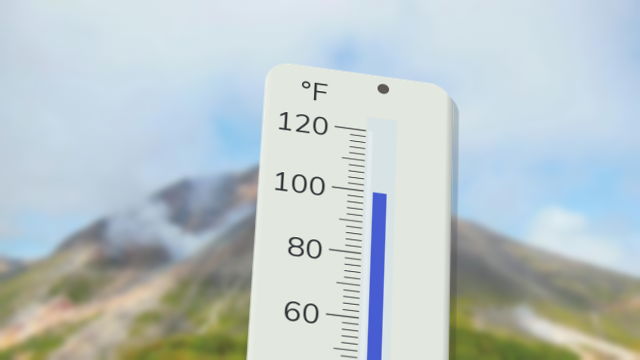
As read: 100°F
